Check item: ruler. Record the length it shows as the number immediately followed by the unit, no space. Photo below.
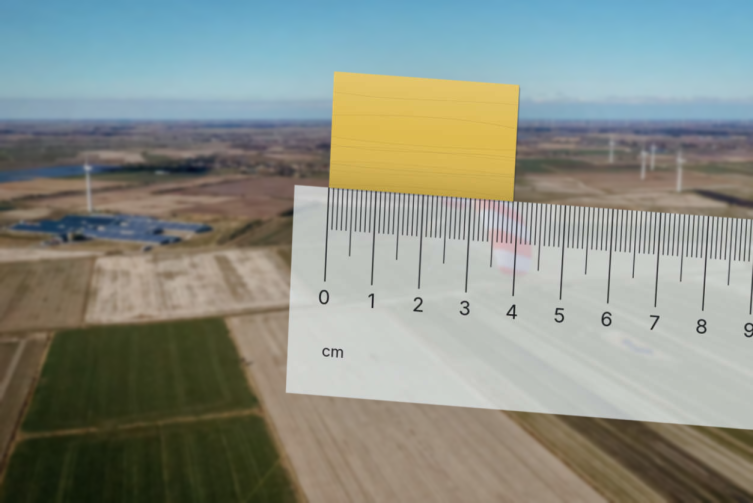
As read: 3.9cm
